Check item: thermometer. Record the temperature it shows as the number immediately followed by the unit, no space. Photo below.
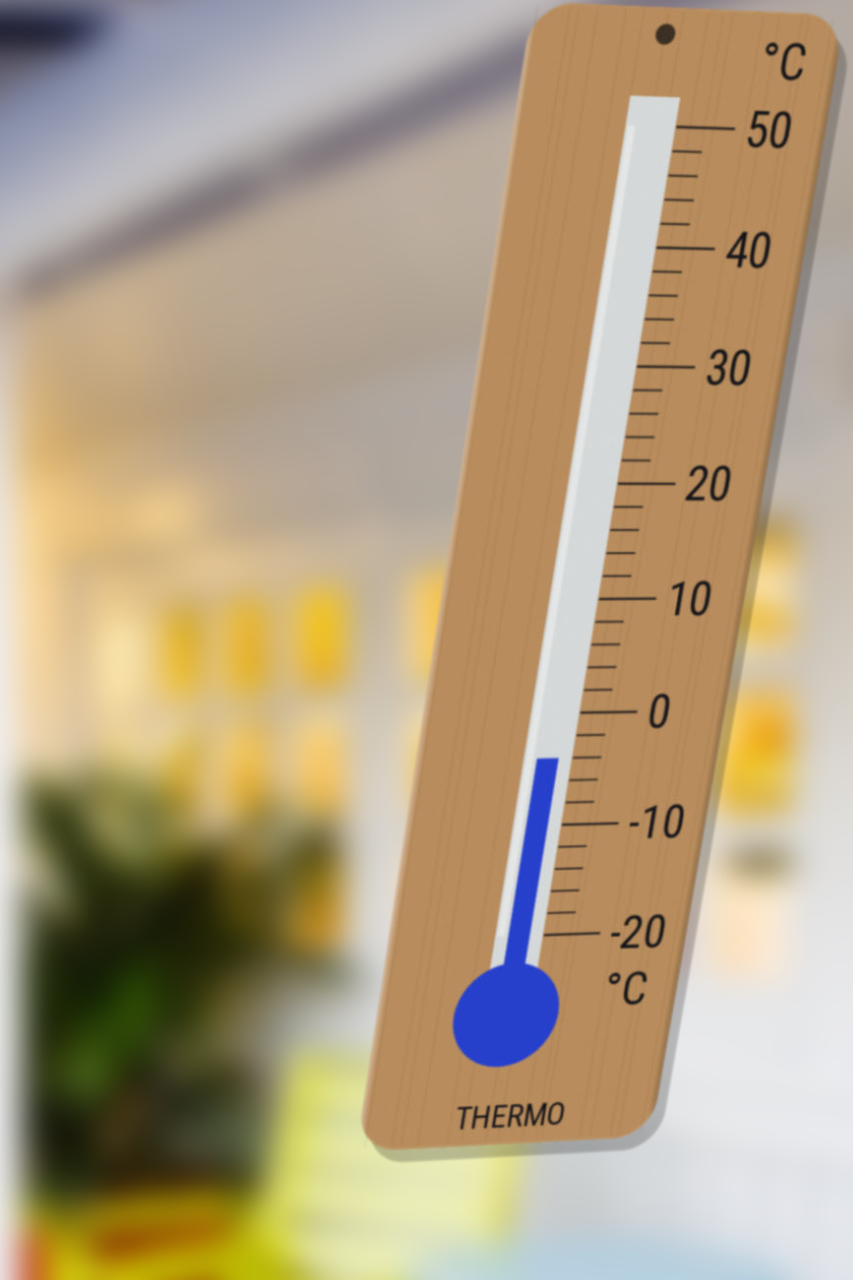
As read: -4°C
